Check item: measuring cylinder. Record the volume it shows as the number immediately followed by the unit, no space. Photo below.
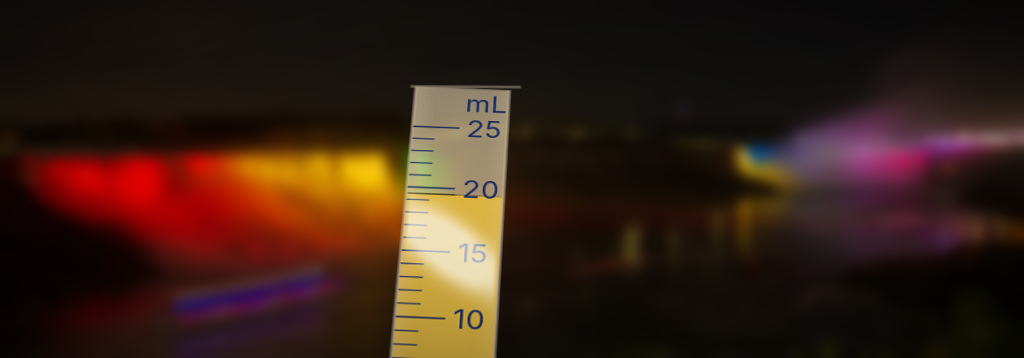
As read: 19.5mL
